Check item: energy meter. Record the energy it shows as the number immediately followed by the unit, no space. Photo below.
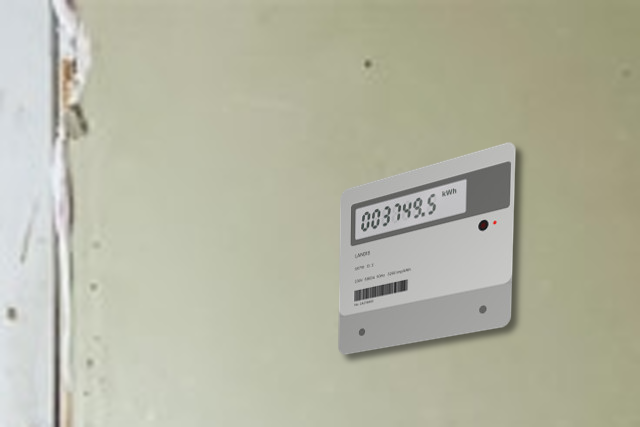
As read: 3749.5kWh
